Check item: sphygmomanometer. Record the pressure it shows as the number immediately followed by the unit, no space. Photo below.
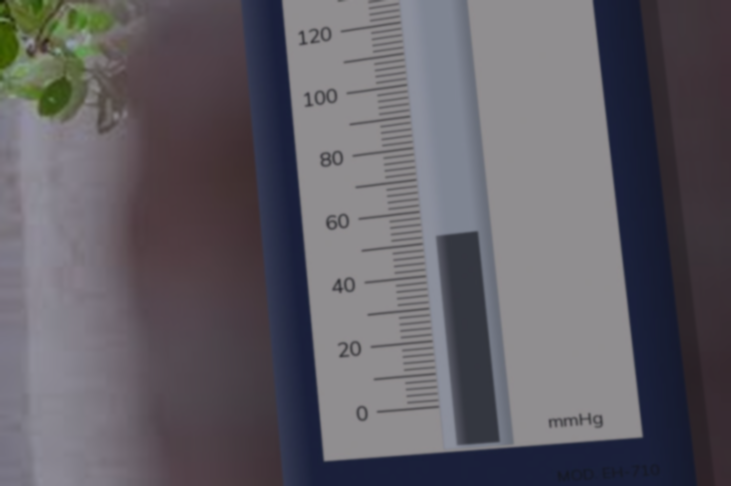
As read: 52mmHg
